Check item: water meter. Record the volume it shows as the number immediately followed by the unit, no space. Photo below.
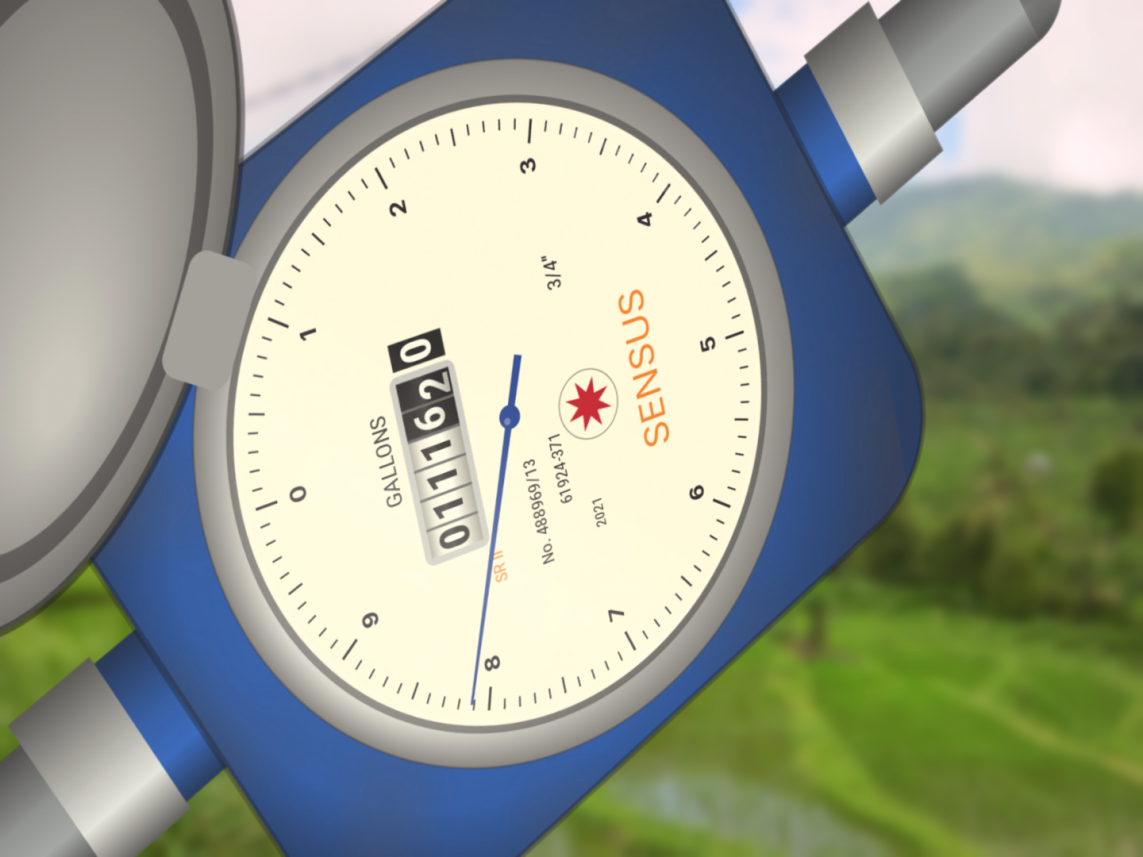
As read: 111618.1gal
